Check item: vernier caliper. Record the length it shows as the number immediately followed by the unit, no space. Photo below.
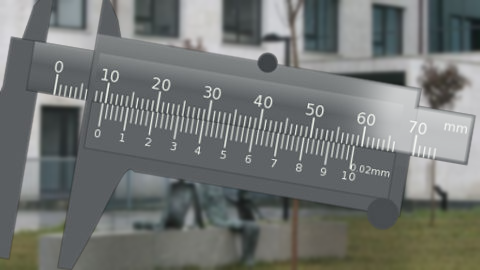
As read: 9.5mm
